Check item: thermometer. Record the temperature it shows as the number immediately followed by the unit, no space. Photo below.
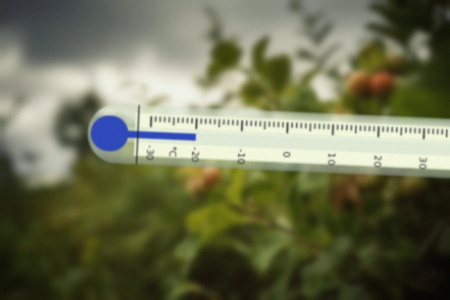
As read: -20°C
